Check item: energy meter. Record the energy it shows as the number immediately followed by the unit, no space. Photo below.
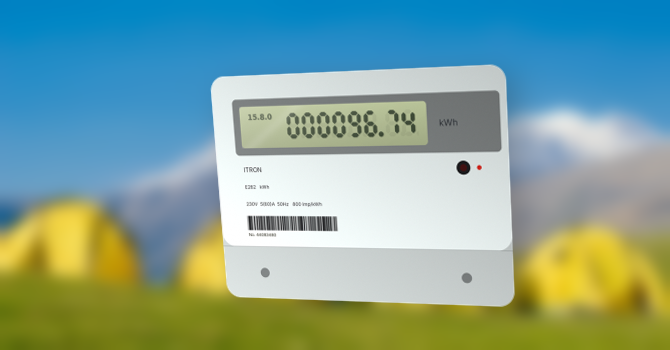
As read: 96.74kWh
